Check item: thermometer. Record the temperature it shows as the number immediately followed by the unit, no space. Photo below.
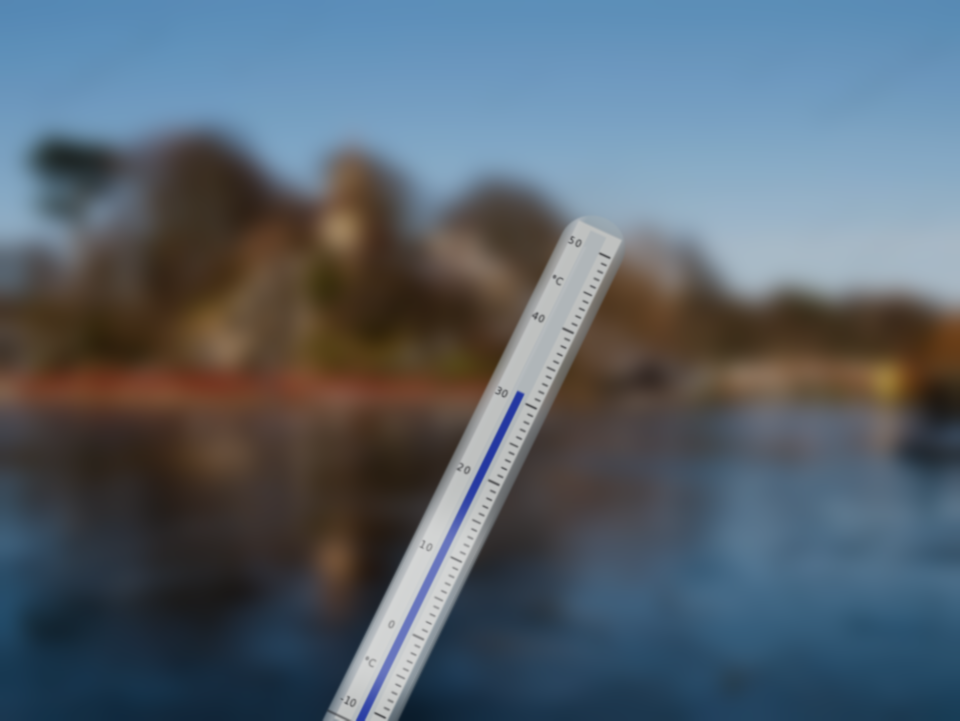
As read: 31°C
